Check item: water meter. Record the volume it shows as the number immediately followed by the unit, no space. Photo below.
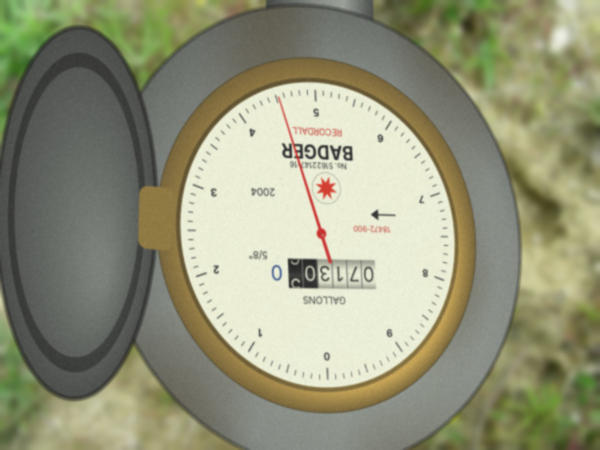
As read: 713054.5gal
